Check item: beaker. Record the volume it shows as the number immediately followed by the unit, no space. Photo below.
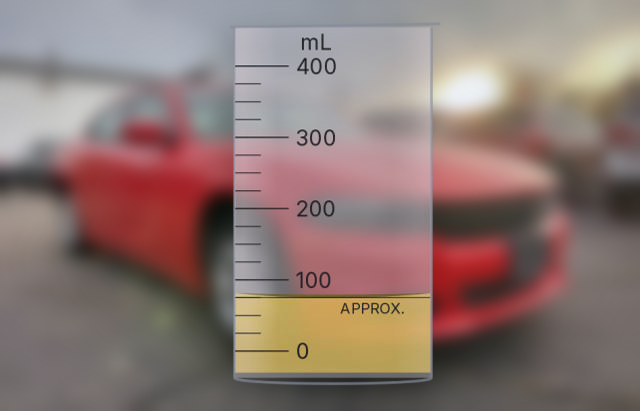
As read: 75mL
